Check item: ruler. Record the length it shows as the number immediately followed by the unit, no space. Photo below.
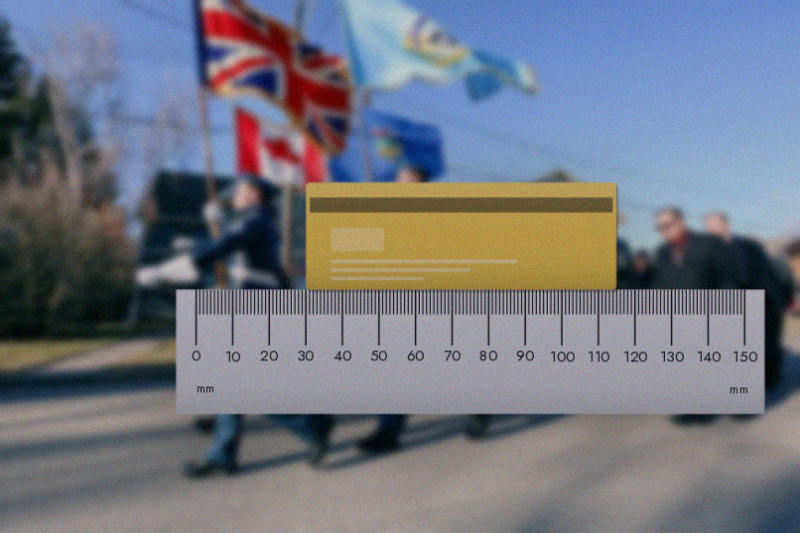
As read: 85mm
